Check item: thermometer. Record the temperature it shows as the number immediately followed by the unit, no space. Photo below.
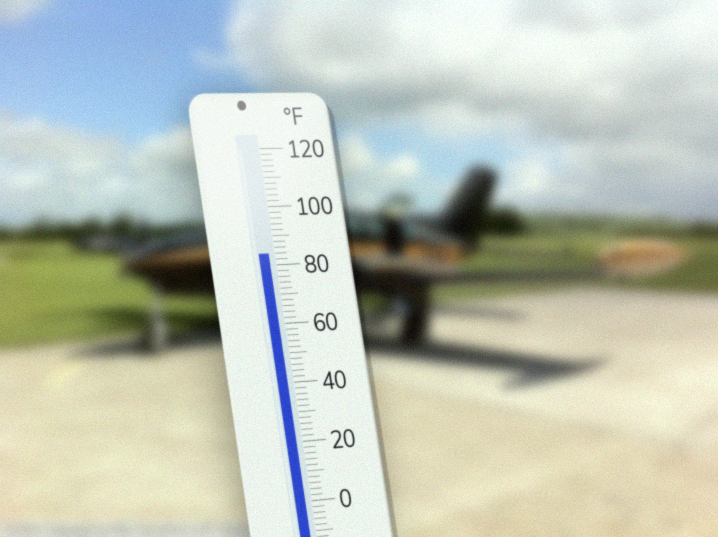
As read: 84°F
